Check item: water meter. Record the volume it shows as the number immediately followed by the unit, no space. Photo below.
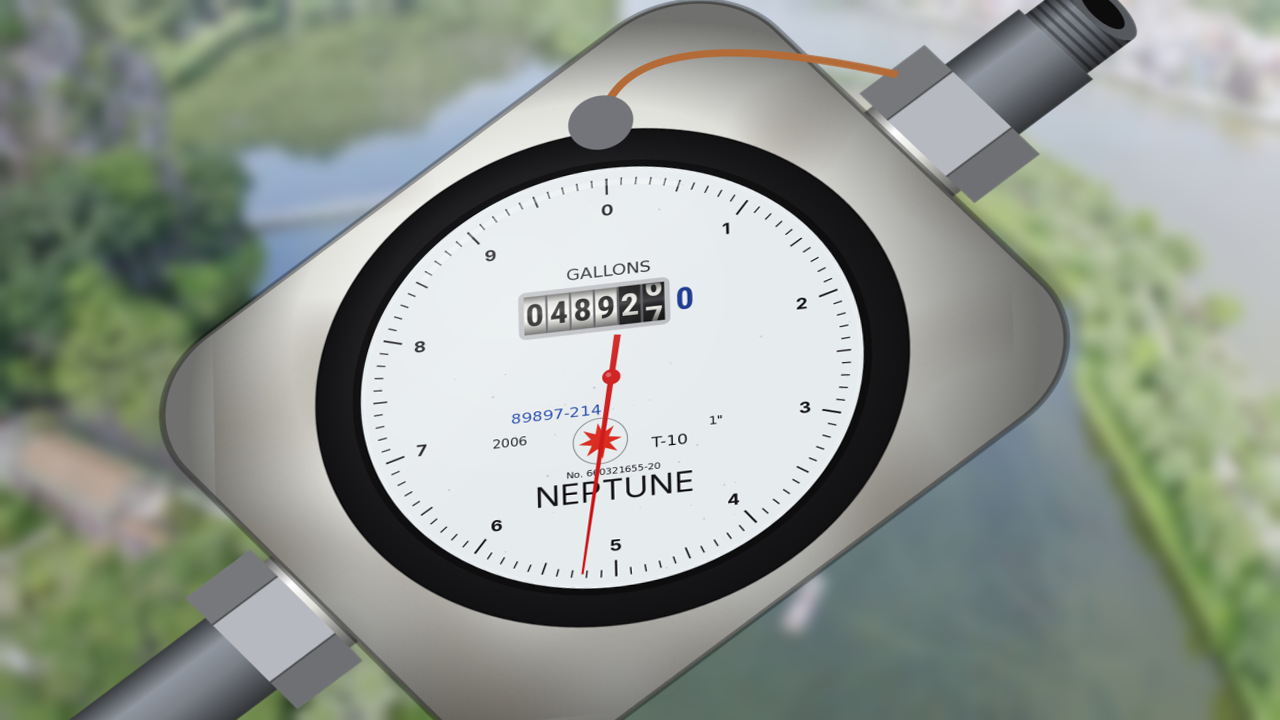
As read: 489265.2gal
